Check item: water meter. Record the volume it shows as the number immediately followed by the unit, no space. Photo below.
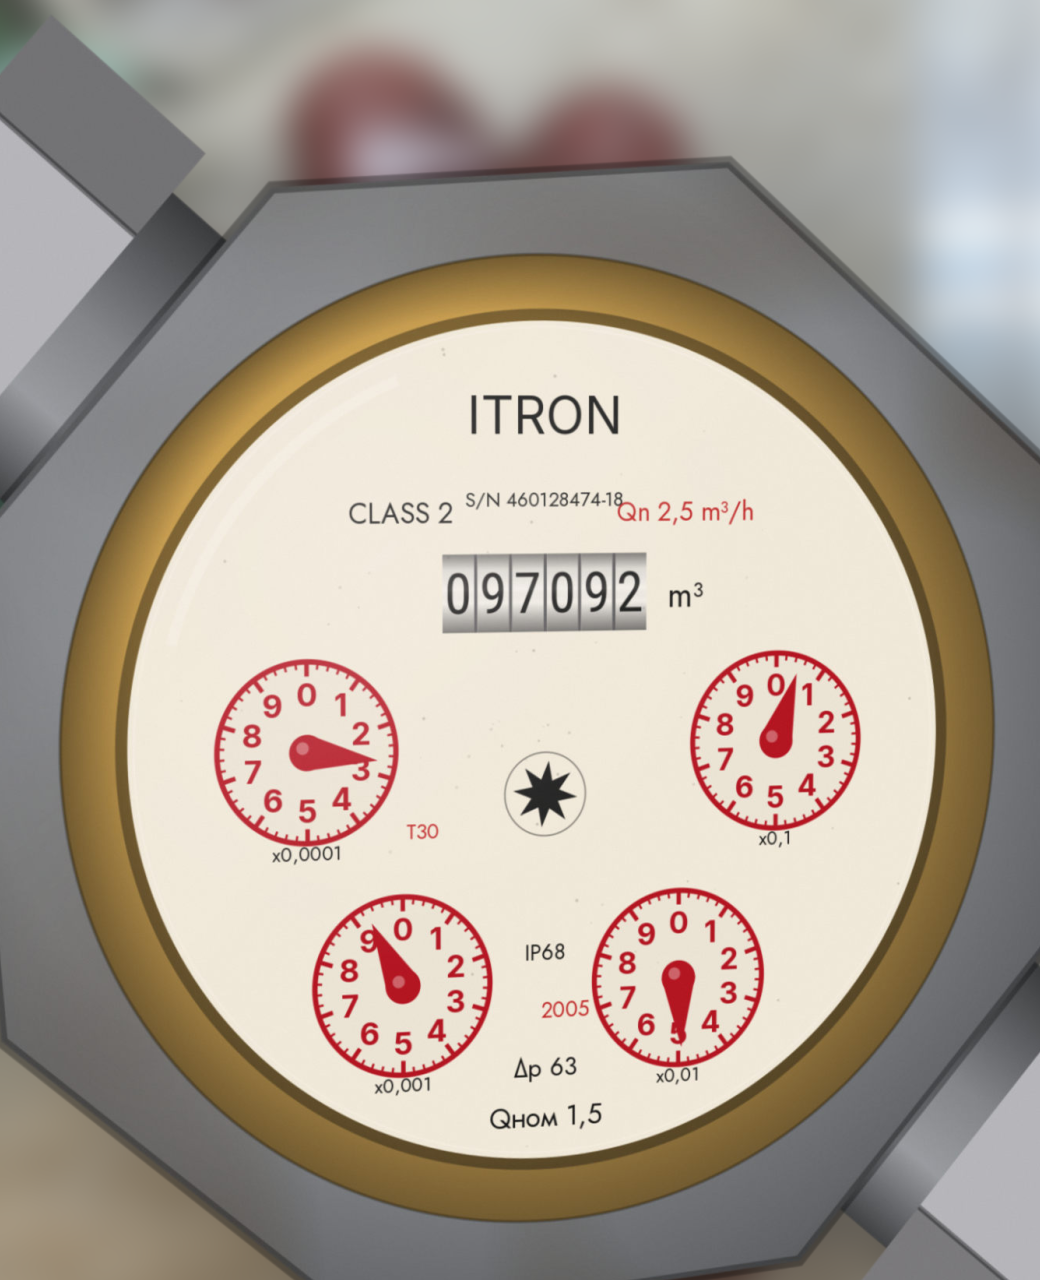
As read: 97092.0492m³
